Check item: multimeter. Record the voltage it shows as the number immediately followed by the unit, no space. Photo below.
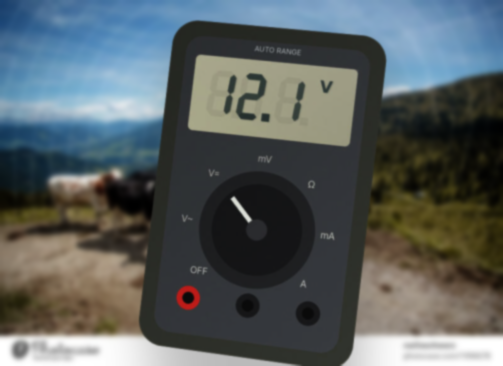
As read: 12.1V
